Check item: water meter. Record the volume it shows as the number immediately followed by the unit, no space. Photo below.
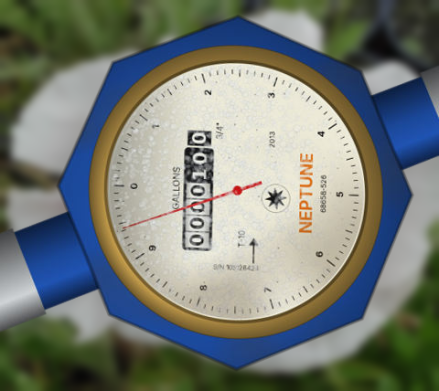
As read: 99.4gal
